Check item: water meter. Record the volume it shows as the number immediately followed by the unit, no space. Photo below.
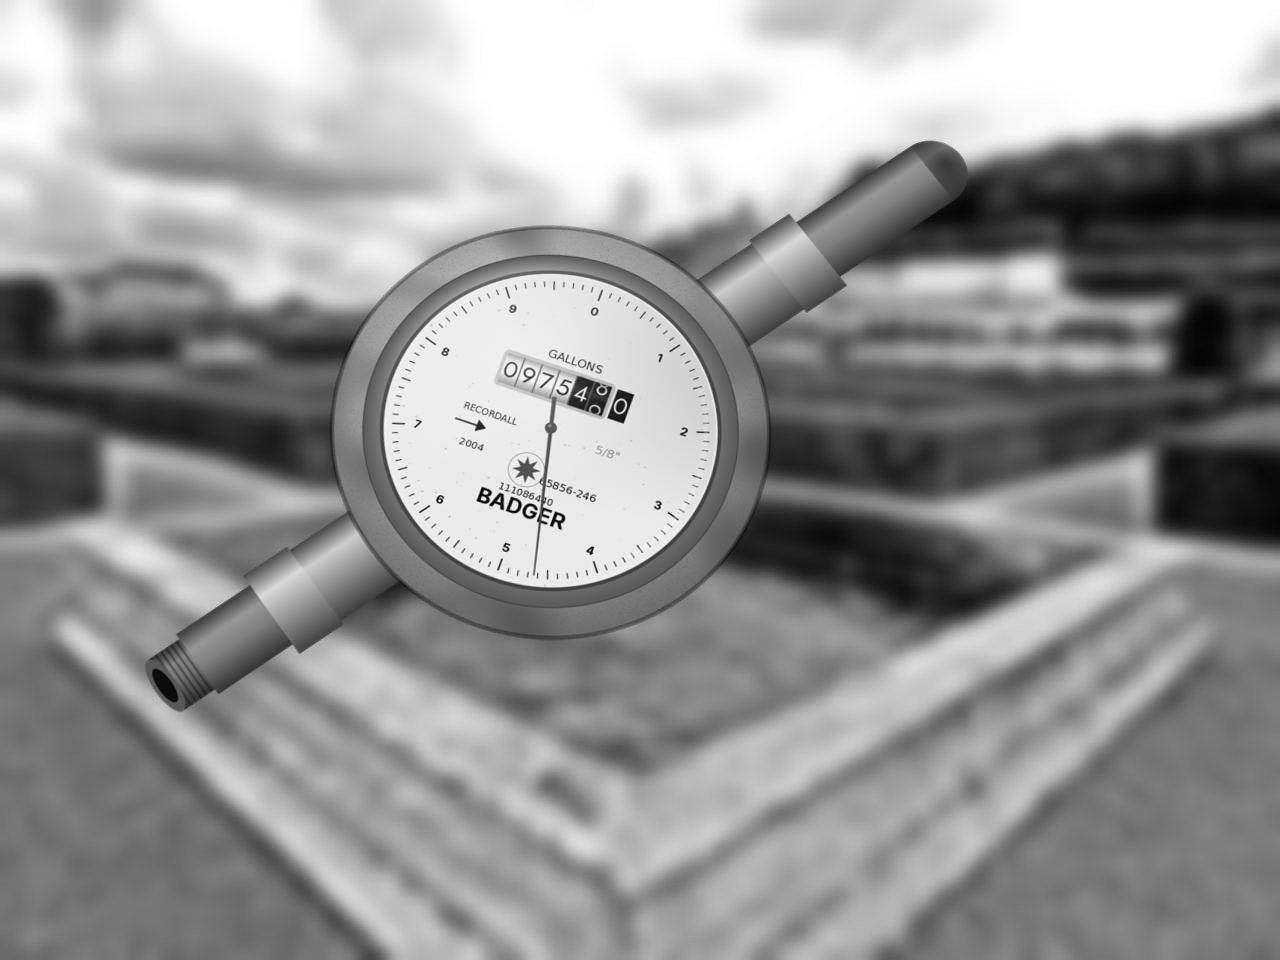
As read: 975484.6gal
